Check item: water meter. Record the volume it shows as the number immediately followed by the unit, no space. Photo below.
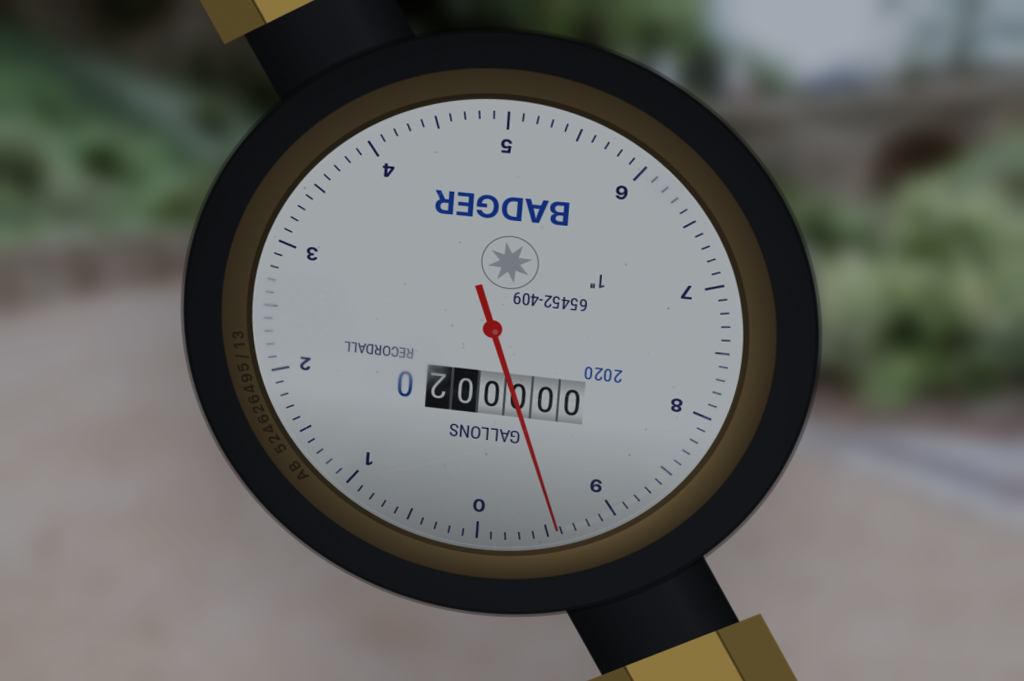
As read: 19.4gal
